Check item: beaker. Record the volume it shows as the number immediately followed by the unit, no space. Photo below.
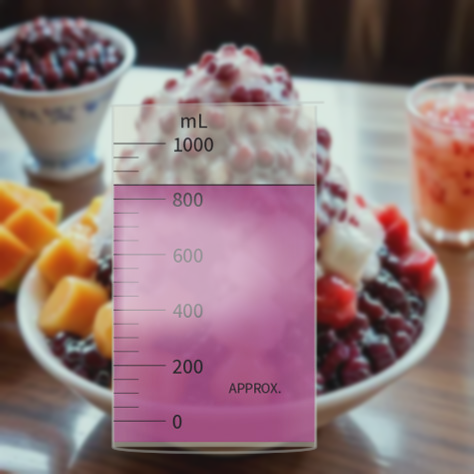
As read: 850mL
